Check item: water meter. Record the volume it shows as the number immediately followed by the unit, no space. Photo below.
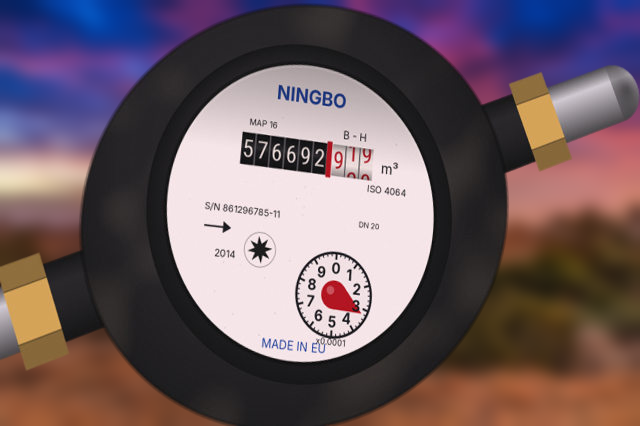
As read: 576692.9193m³
